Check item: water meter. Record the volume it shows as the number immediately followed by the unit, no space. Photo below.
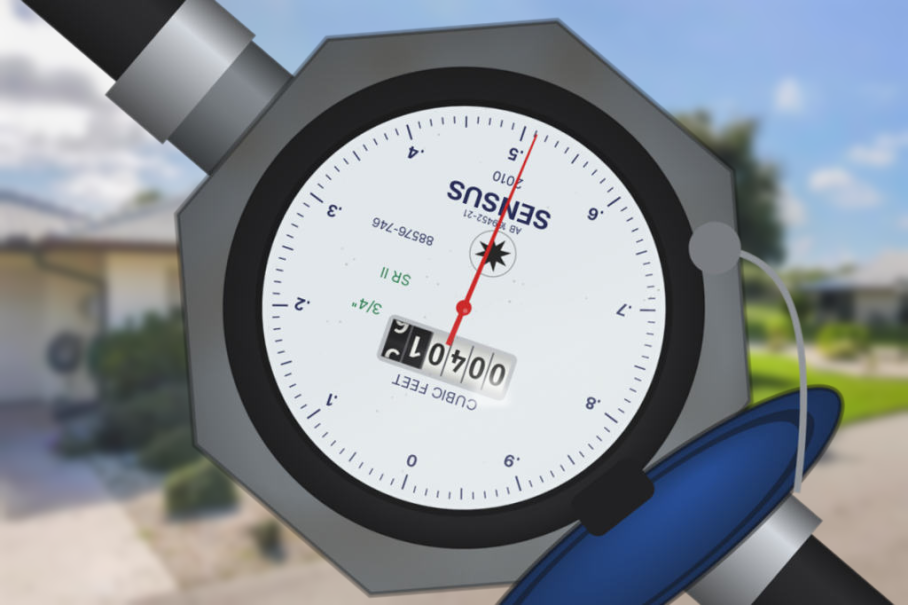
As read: 4015.51ft³
